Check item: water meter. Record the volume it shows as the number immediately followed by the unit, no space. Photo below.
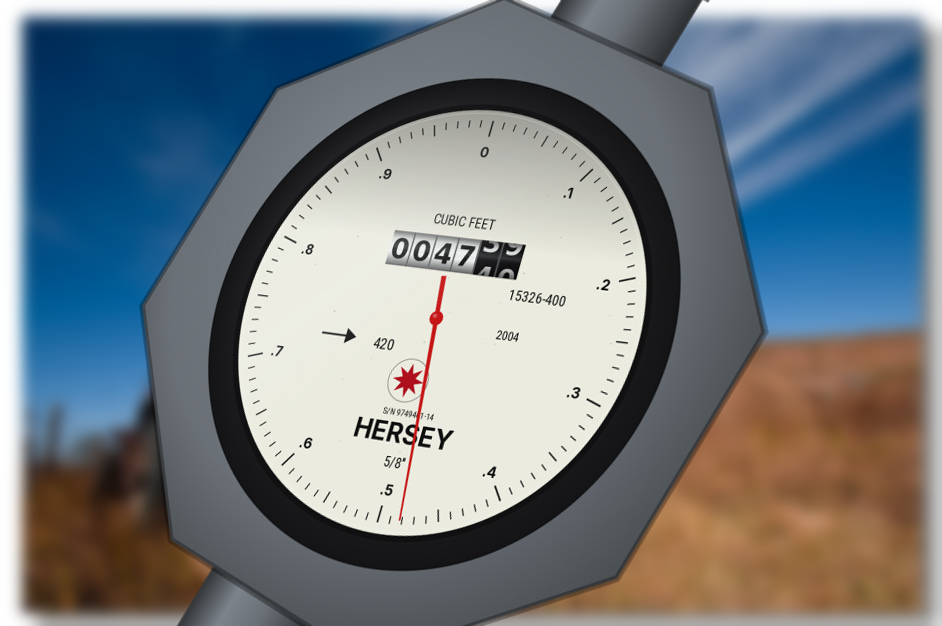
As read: 4739.48ft³
